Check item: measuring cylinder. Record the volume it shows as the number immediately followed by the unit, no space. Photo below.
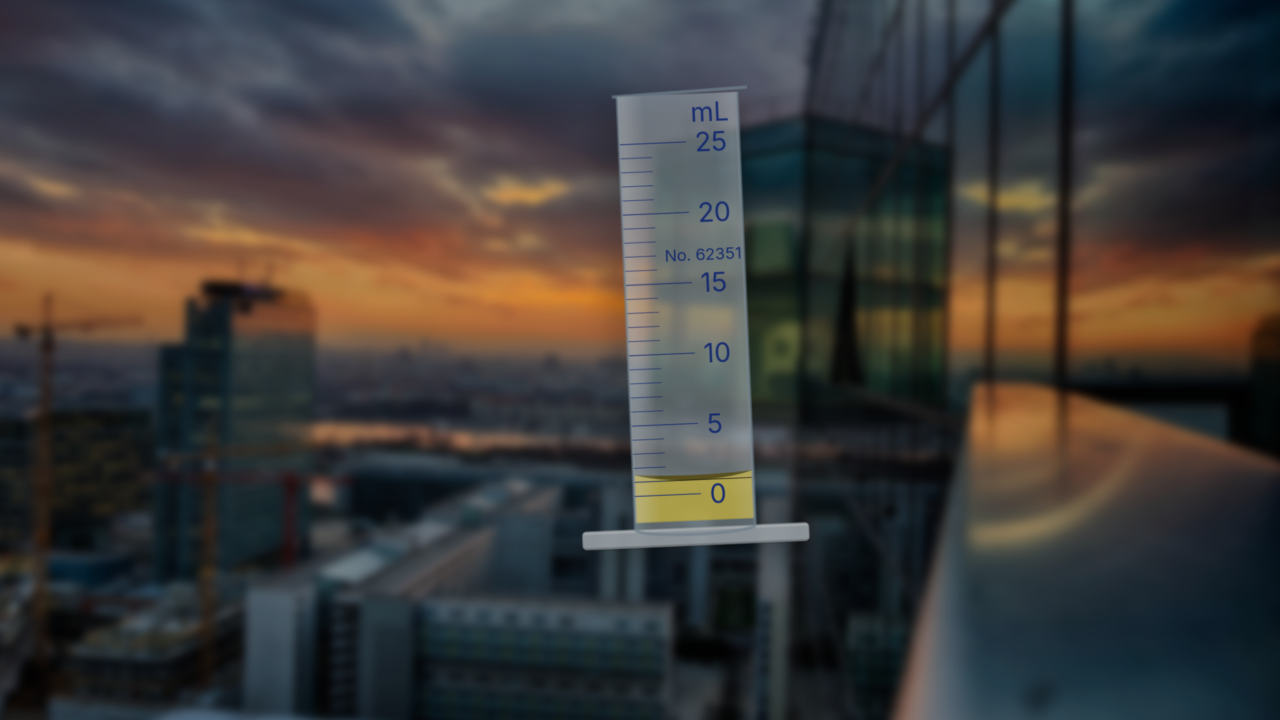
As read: 1mL
